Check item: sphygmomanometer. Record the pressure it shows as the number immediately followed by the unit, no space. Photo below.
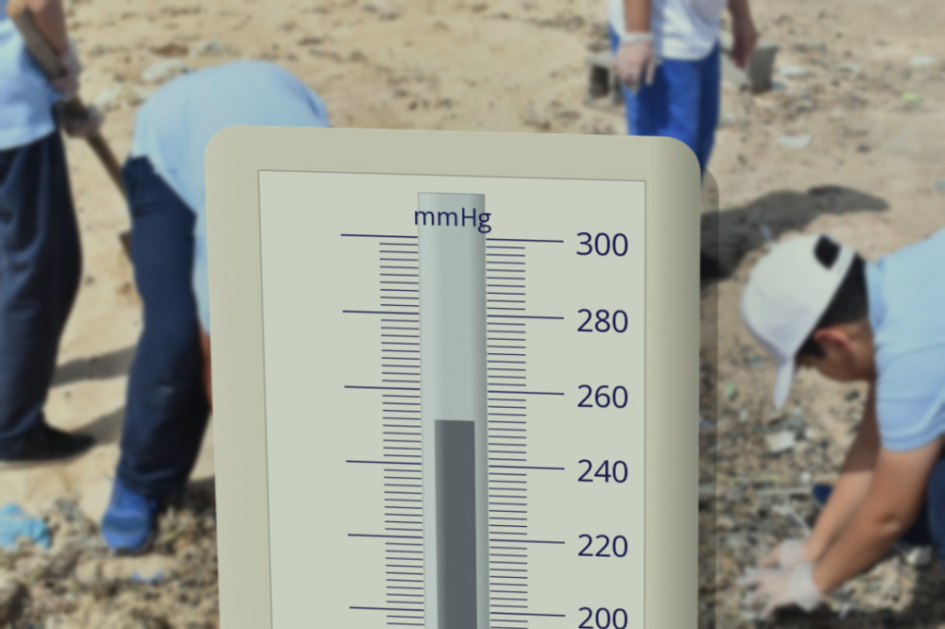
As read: 252mmHg
